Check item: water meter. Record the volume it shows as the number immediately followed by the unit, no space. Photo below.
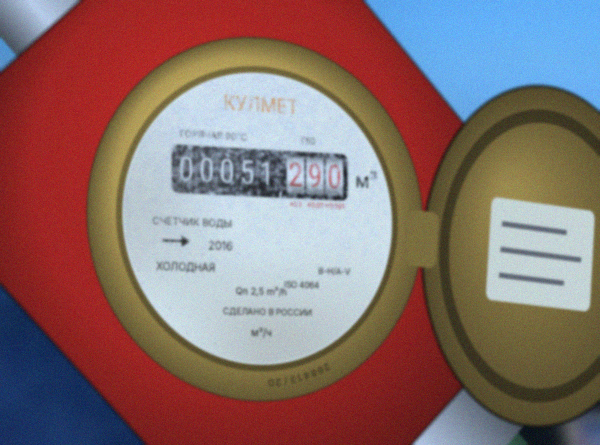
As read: 51.290m³
